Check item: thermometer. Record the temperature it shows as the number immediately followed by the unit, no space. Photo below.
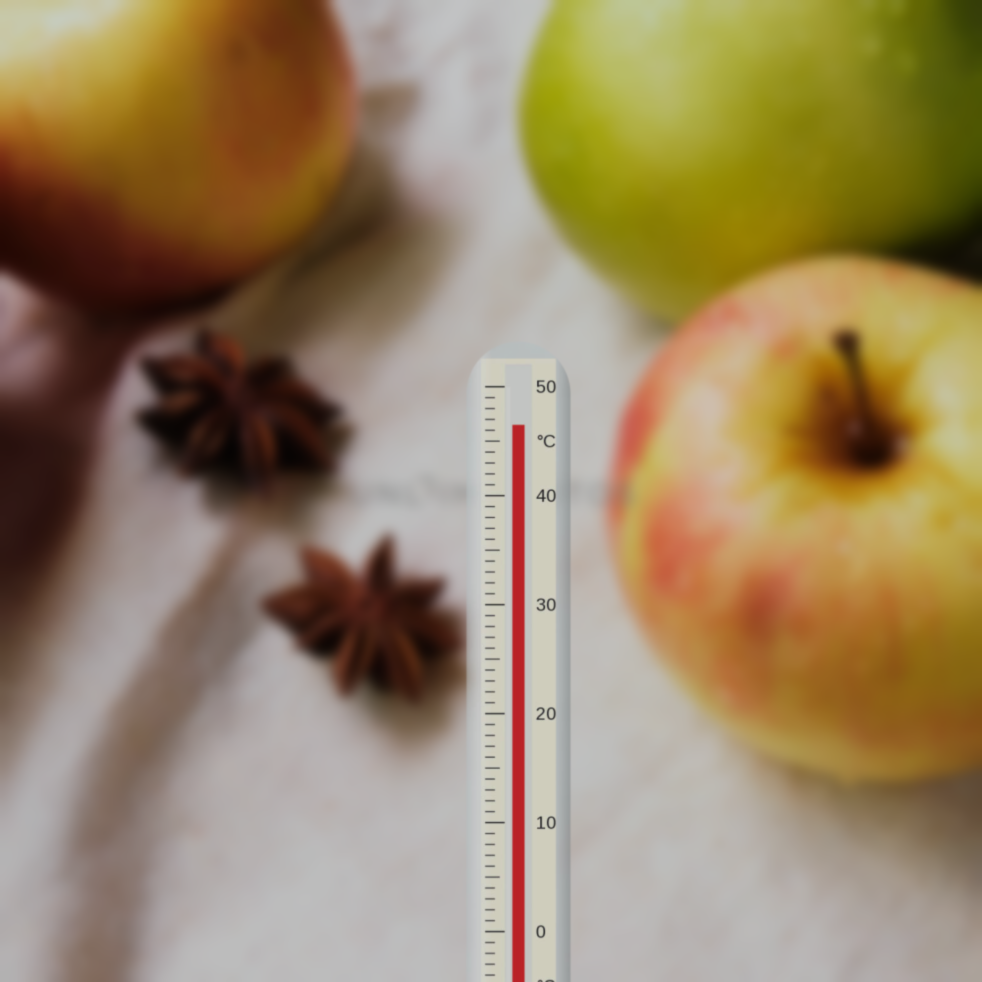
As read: 46.5°C
